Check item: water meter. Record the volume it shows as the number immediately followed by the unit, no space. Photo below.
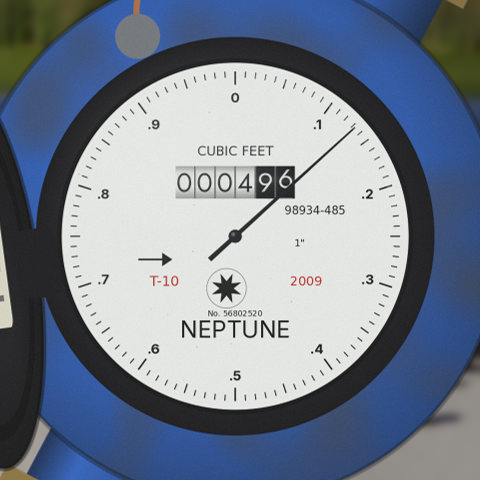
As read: 496.13ft³
